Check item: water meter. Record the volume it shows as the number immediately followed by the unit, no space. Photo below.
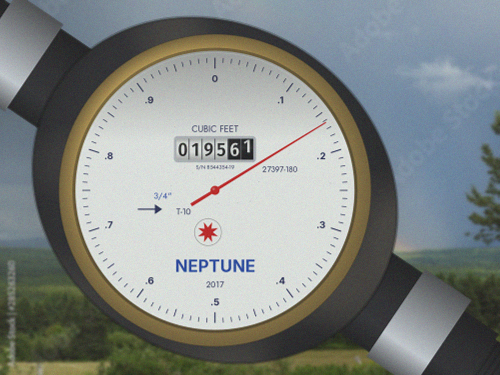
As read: 19561.16ft³
